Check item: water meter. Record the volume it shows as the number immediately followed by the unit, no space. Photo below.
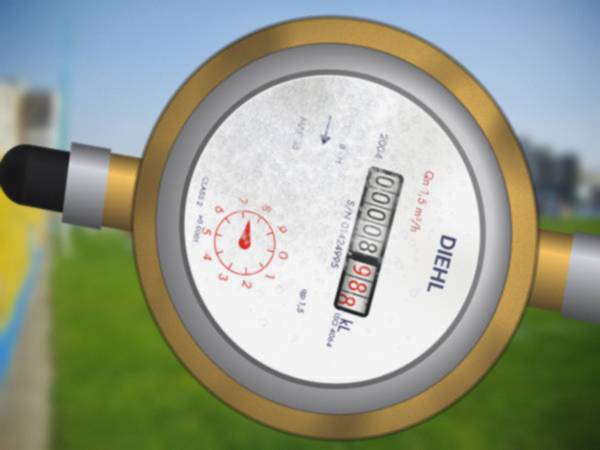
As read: 8.9877kL
